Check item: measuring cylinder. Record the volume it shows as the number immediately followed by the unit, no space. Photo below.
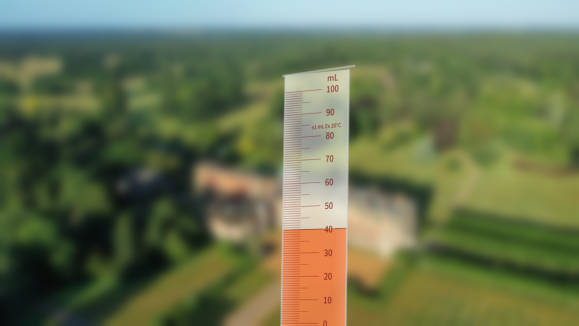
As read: 40mL
